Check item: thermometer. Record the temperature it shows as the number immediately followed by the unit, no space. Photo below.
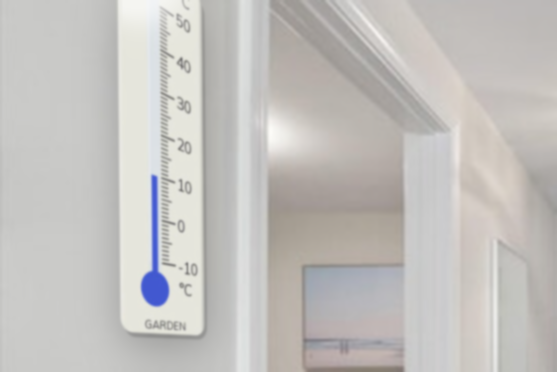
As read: 10°C
